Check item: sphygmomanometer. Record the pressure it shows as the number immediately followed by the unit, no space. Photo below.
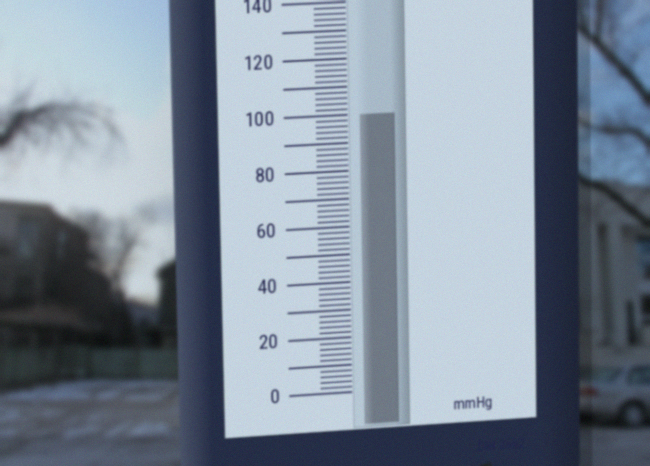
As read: 100mmHg
